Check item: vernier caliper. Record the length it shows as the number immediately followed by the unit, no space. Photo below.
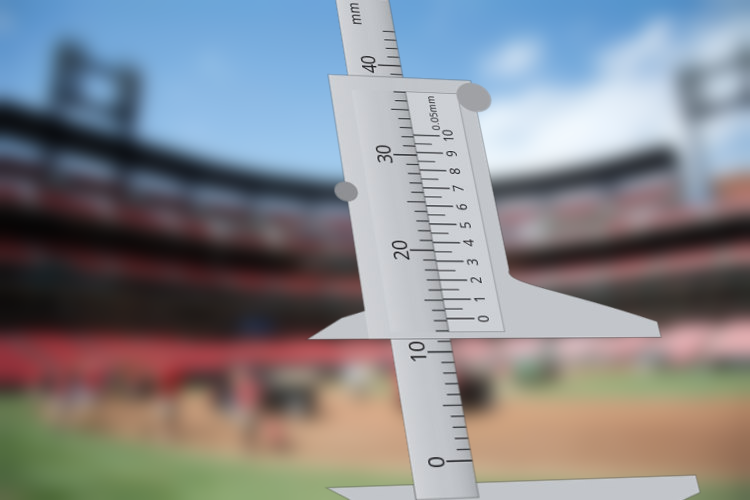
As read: 13.2mm
